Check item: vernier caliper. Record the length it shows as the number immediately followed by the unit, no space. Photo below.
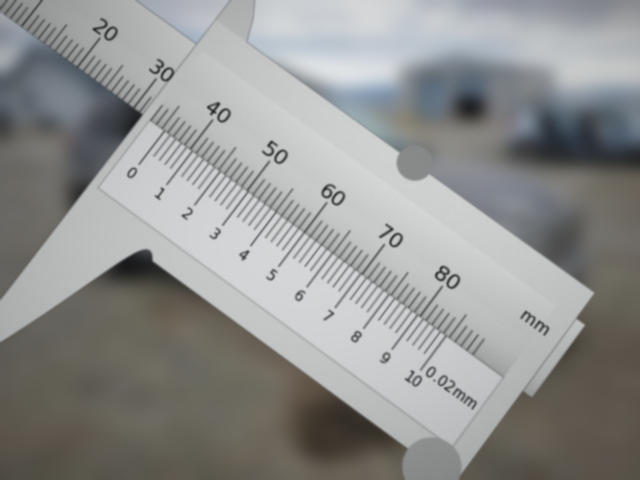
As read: 35.5mm
